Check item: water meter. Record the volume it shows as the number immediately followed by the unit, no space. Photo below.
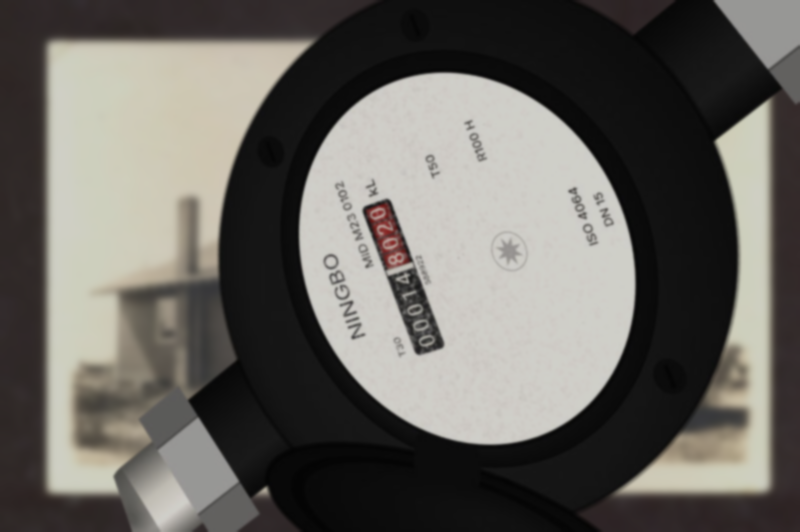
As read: 14.8020kL
